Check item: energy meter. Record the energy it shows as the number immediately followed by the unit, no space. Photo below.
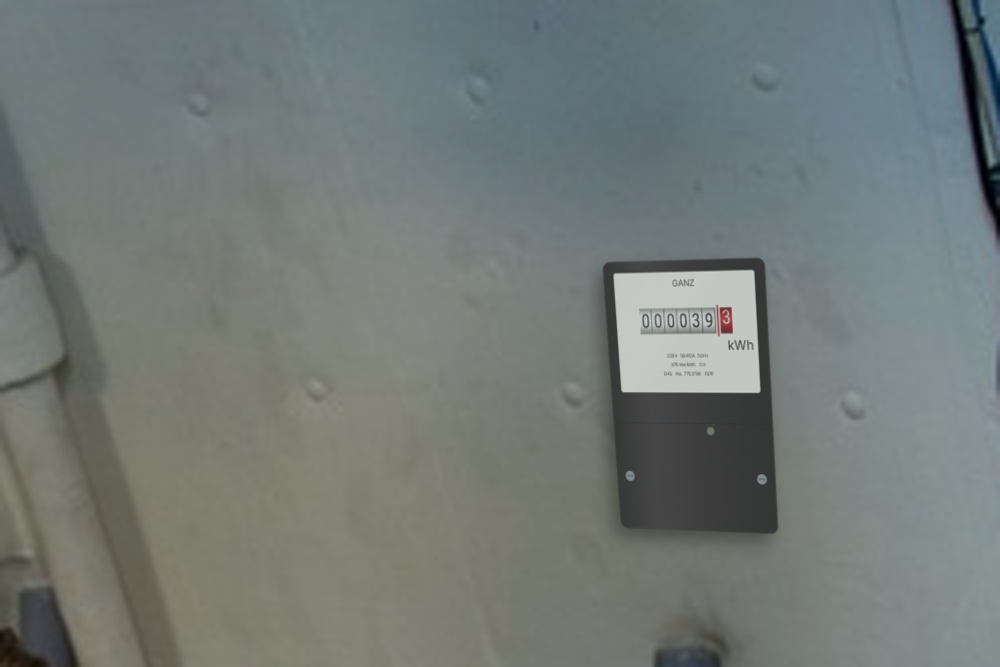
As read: 39.3kWh
